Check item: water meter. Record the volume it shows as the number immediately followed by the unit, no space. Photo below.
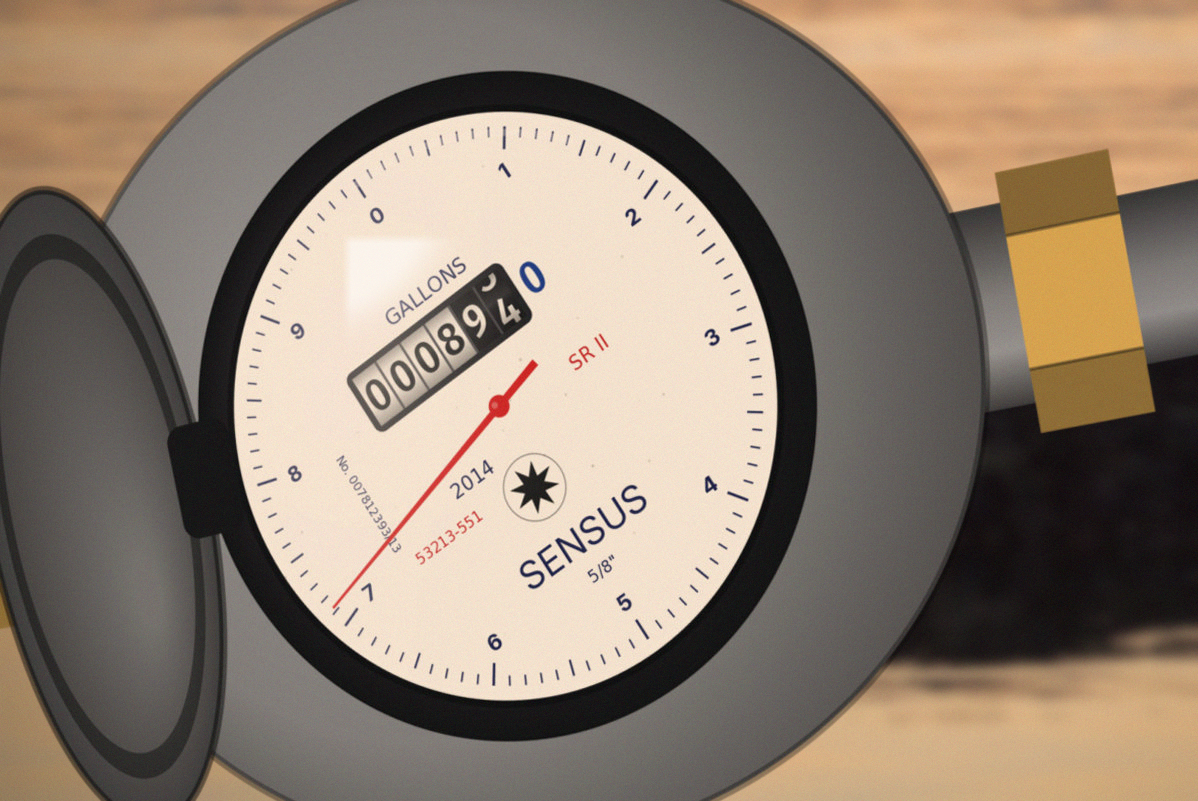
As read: 8937.1gal
